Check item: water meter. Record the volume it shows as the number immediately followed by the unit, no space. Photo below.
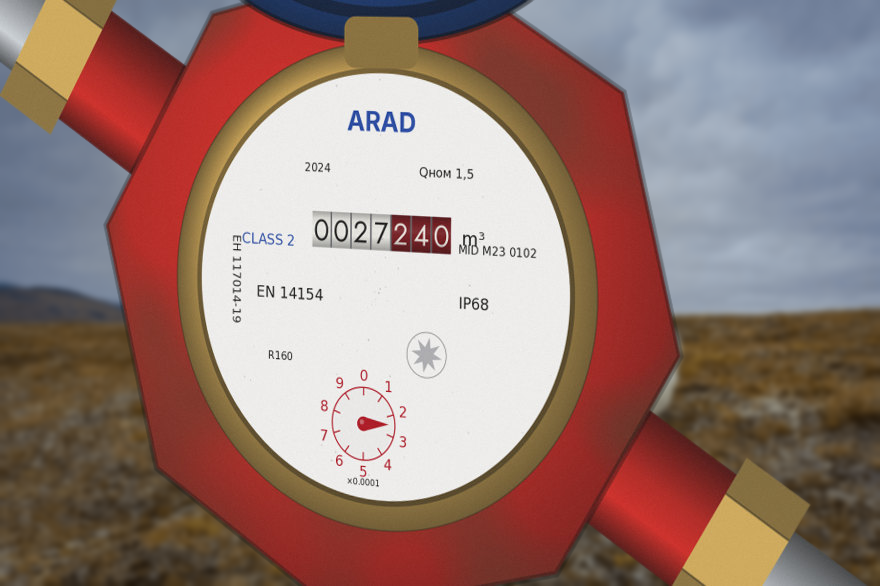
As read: 27.2402m³
